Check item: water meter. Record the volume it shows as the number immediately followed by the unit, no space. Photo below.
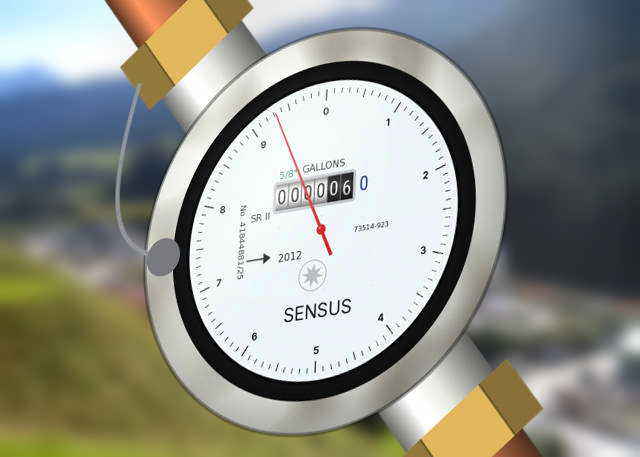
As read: 59.3gal
